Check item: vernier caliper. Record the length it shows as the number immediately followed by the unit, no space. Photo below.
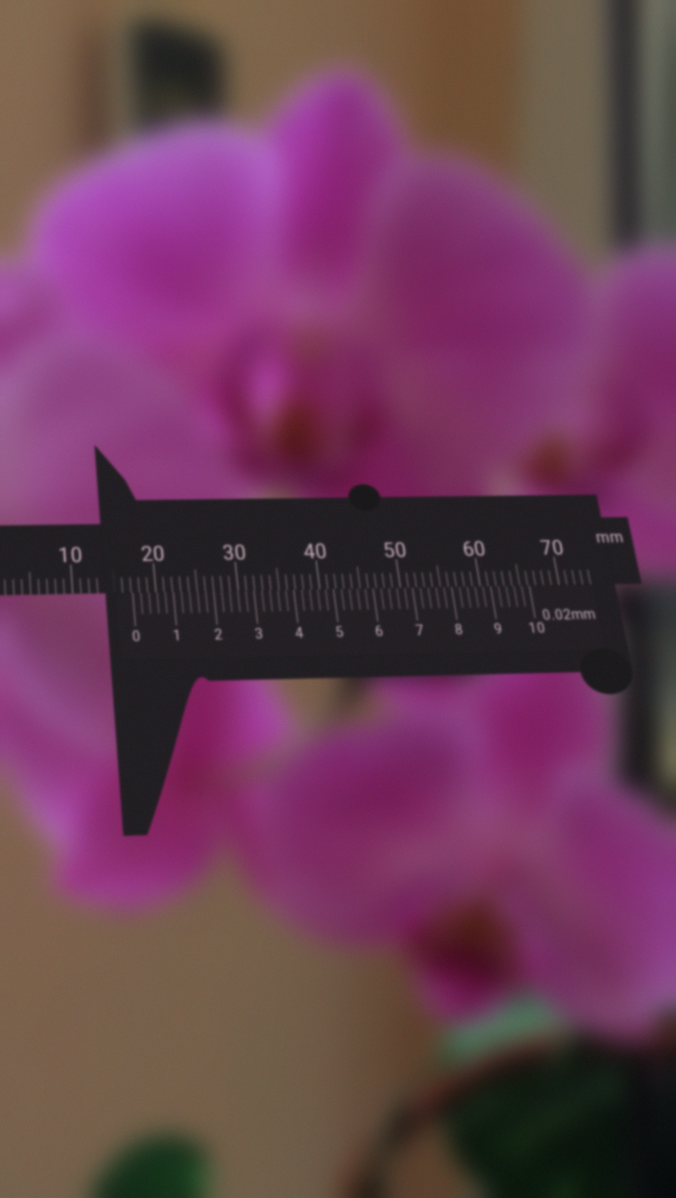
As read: 17.2mm
